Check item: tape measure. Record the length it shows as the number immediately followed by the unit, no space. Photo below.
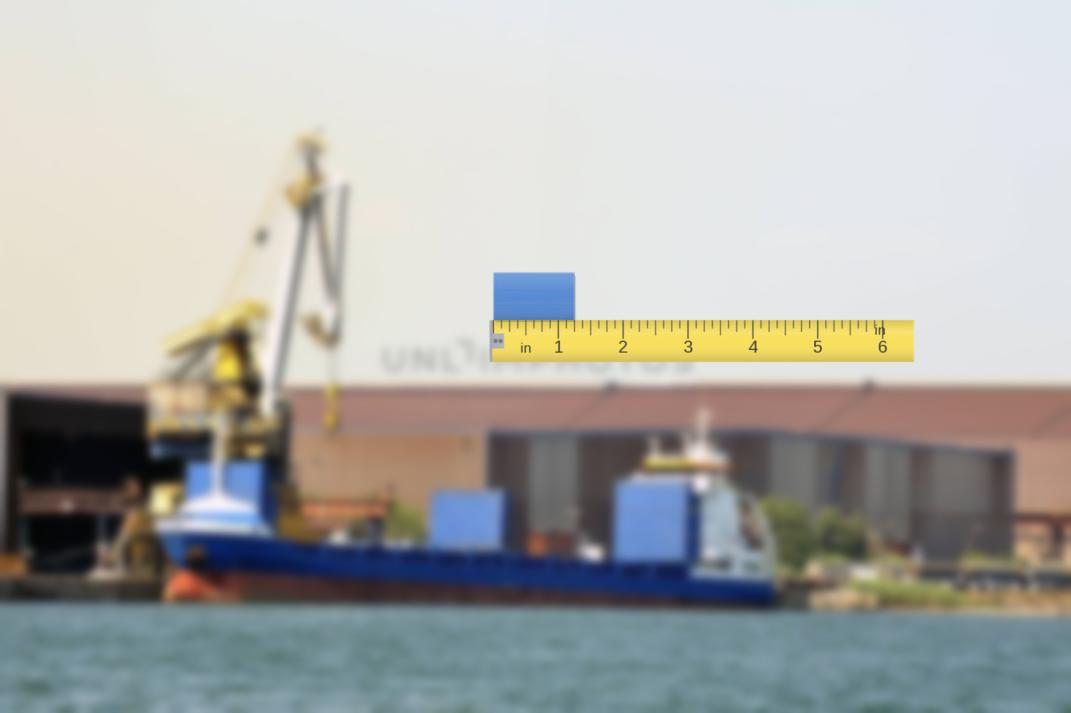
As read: 1.25in
